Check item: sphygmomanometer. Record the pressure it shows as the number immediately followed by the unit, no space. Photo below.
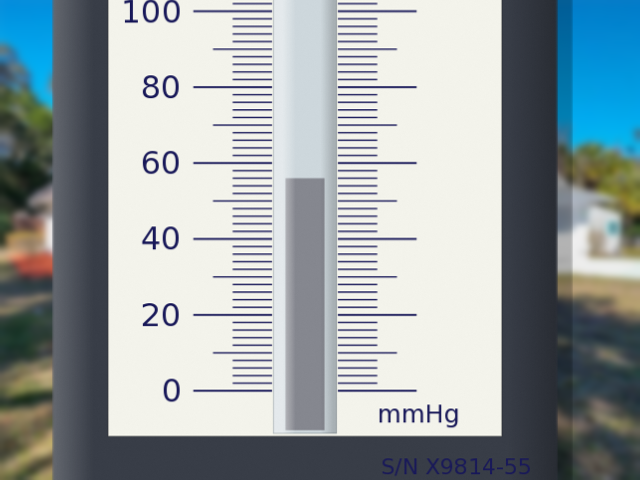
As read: 56mmHg
